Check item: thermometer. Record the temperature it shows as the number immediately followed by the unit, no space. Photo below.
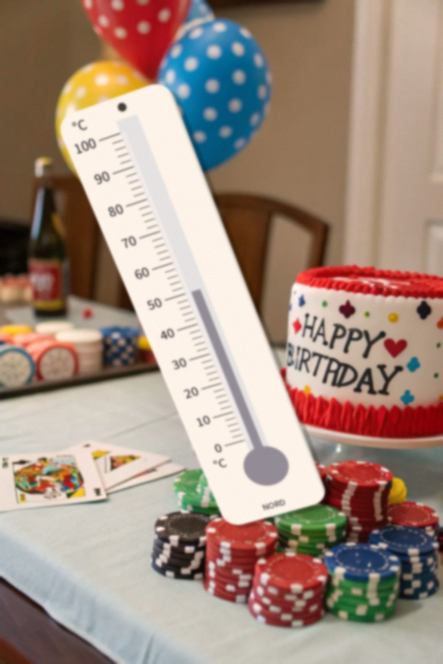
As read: 50°C
